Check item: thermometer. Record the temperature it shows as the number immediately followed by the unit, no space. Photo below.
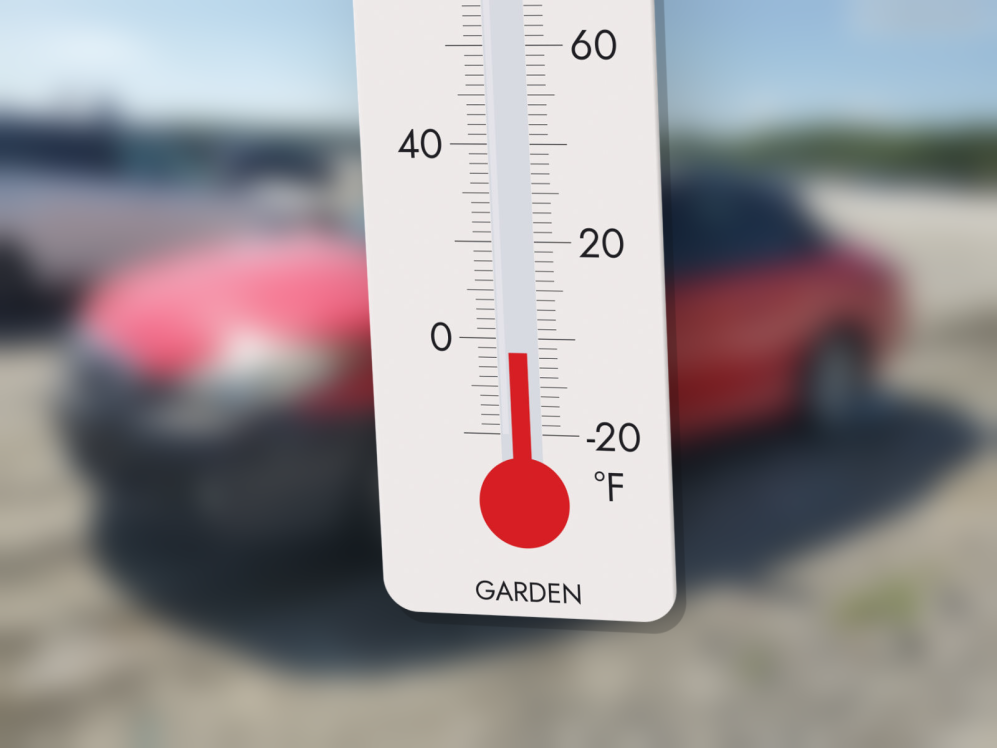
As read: -3°F
